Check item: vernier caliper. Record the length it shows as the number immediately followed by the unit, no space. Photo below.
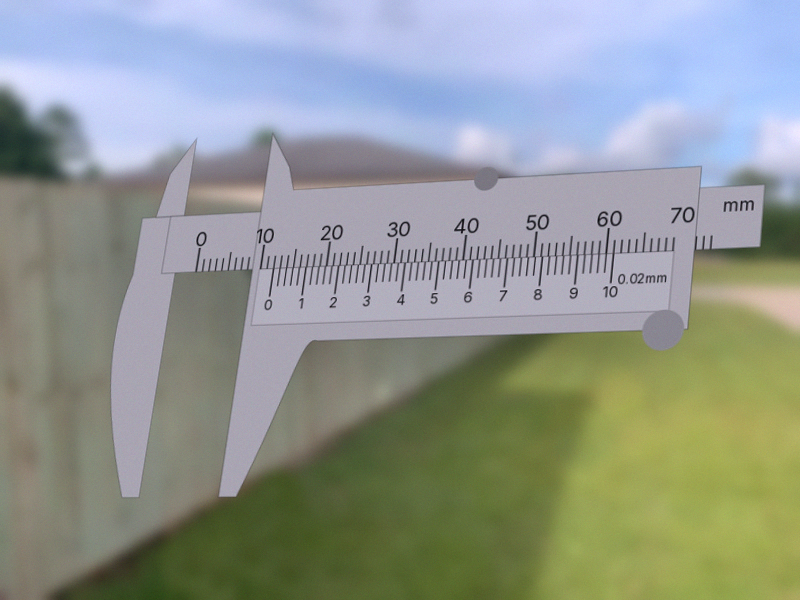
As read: 12.0mm
